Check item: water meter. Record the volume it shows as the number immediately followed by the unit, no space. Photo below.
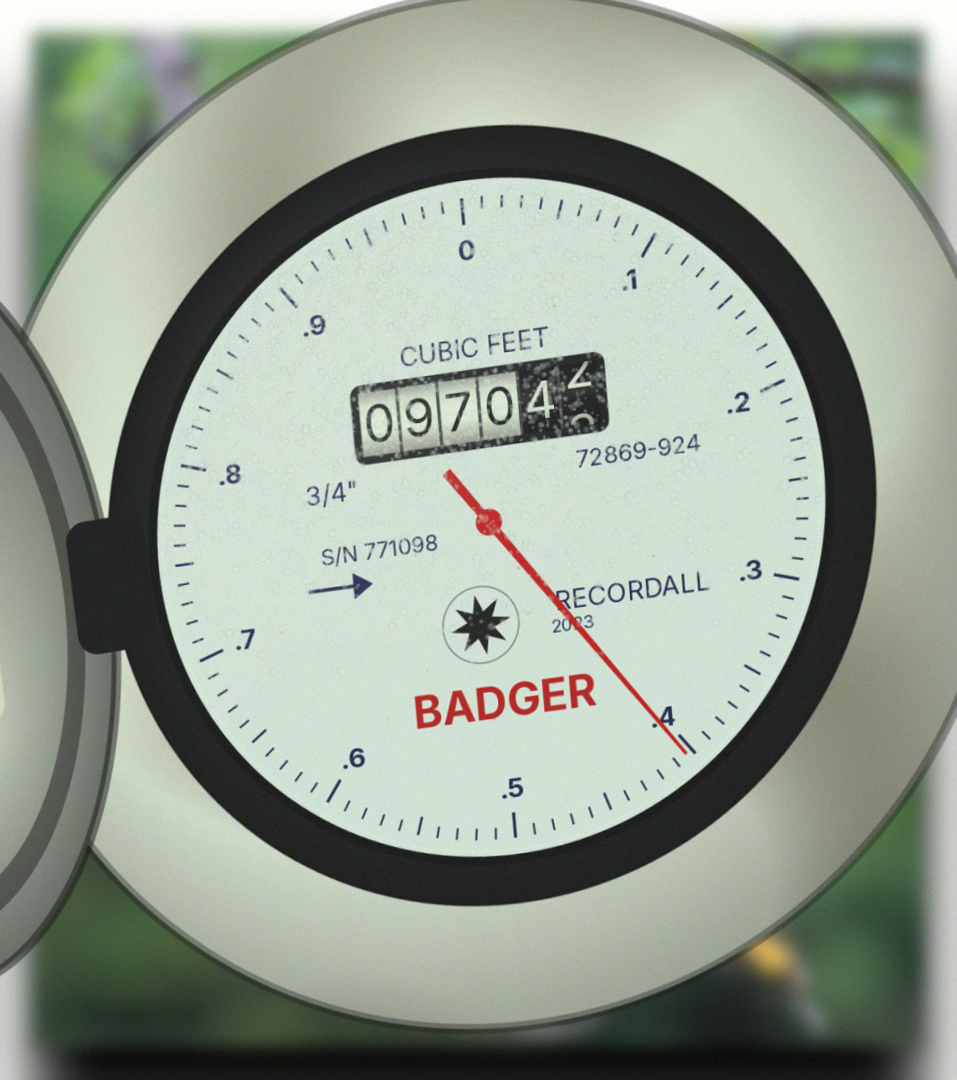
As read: 97042.40ft³
